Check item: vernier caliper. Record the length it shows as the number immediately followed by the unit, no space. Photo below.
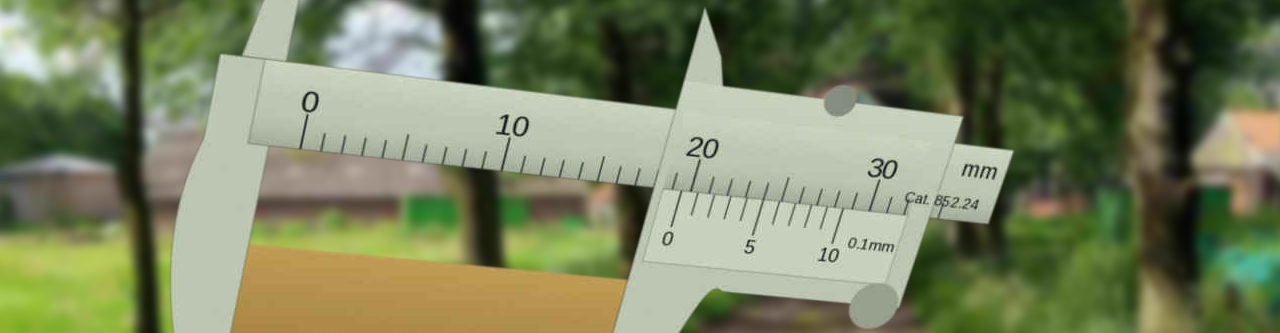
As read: 19.5mm
